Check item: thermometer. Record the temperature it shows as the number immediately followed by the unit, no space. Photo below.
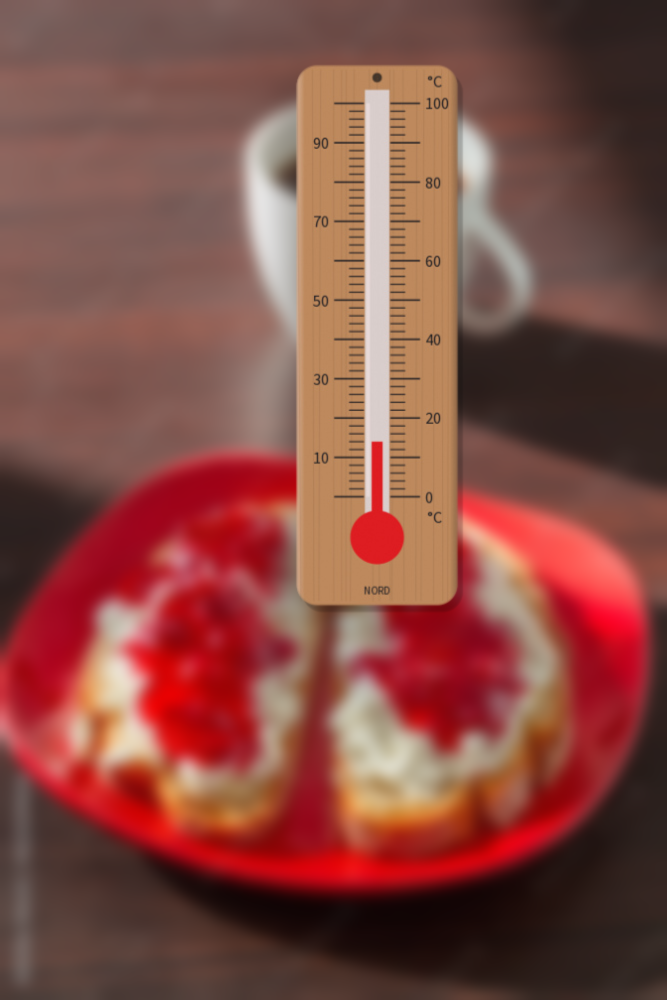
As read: 14°C
